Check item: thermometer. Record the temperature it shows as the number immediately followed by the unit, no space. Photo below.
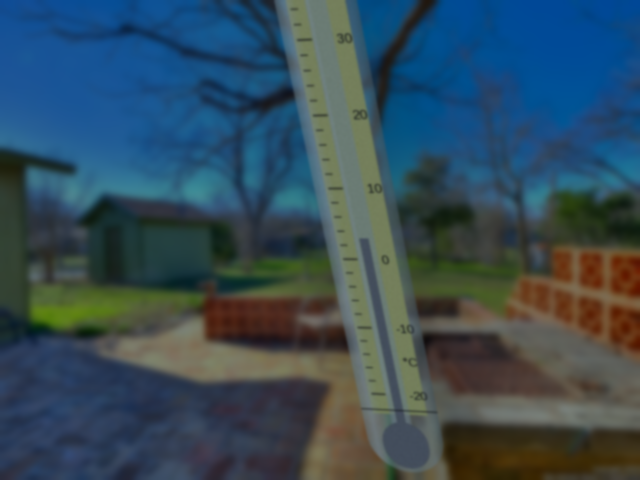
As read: 3°C
